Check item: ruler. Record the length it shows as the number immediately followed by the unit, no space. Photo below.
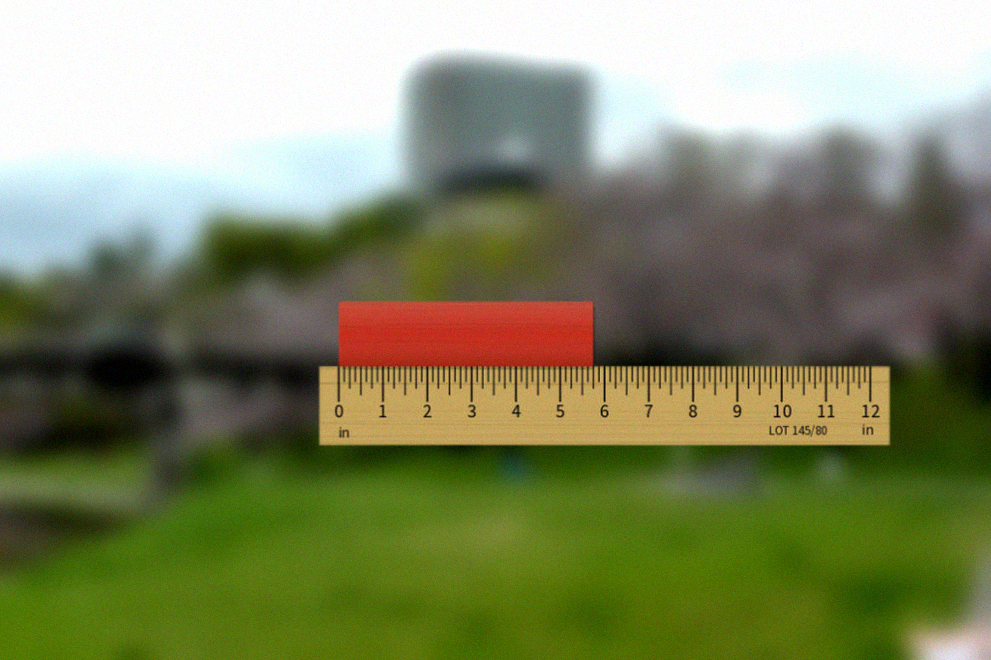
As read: 5.75in
